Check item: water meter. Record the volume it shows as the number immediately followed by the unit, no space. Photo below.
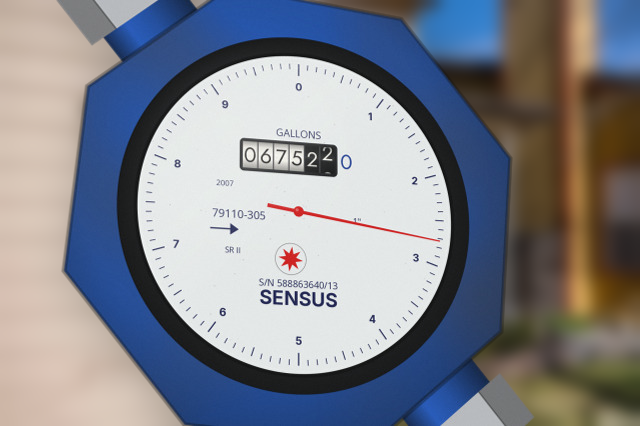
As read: 675222.7gal
